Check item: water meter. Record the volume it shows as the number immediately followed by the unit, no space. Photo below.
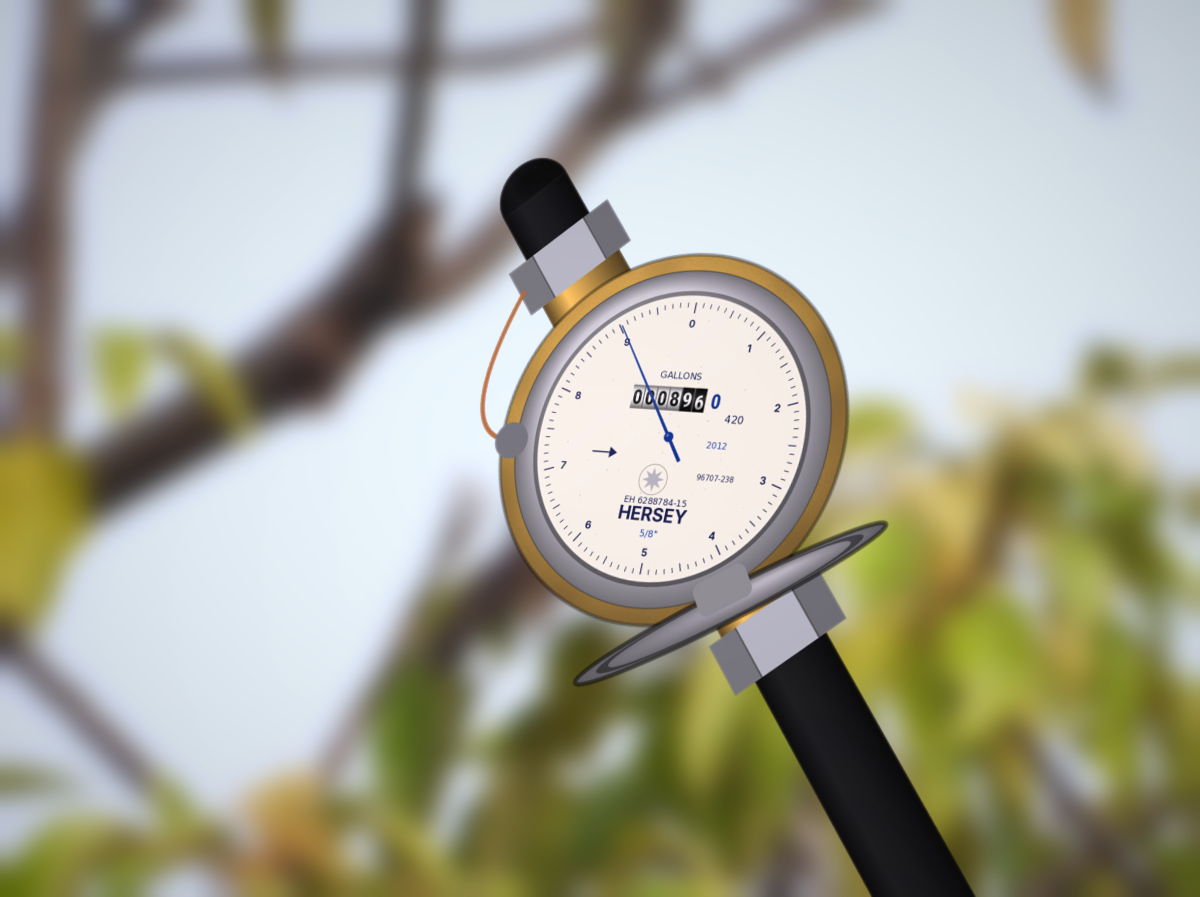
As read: 8959.0gal
